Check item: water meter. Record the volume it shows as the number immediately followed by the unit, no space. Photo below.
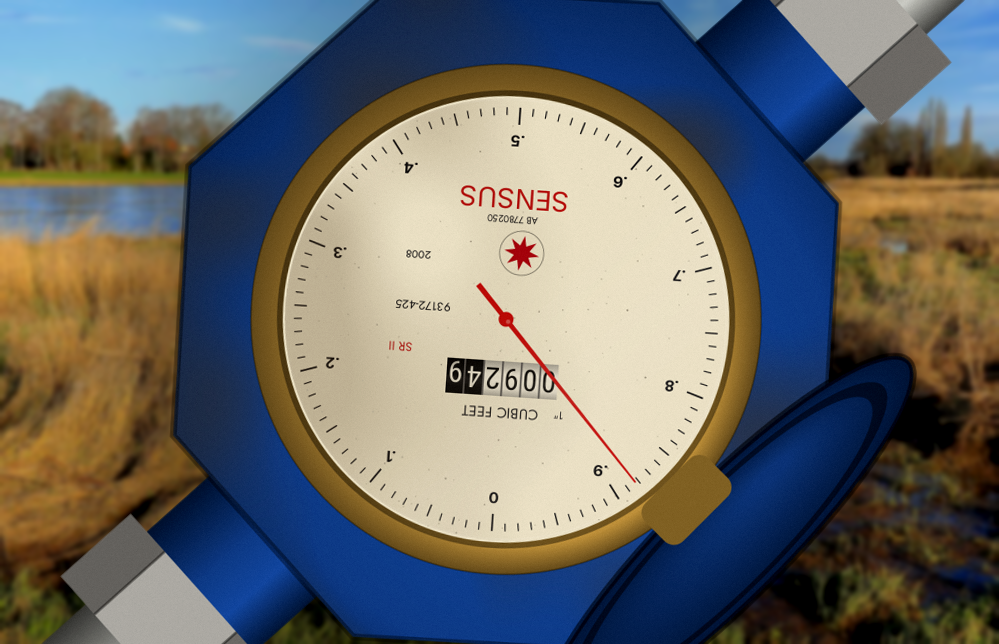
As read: 9248.88ft³
